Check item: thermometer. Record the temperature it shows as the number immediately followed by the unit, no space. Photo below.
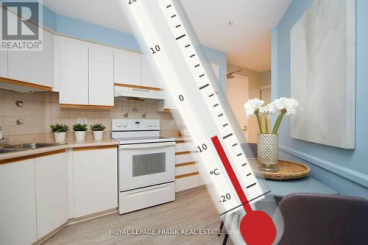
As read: -9°C
